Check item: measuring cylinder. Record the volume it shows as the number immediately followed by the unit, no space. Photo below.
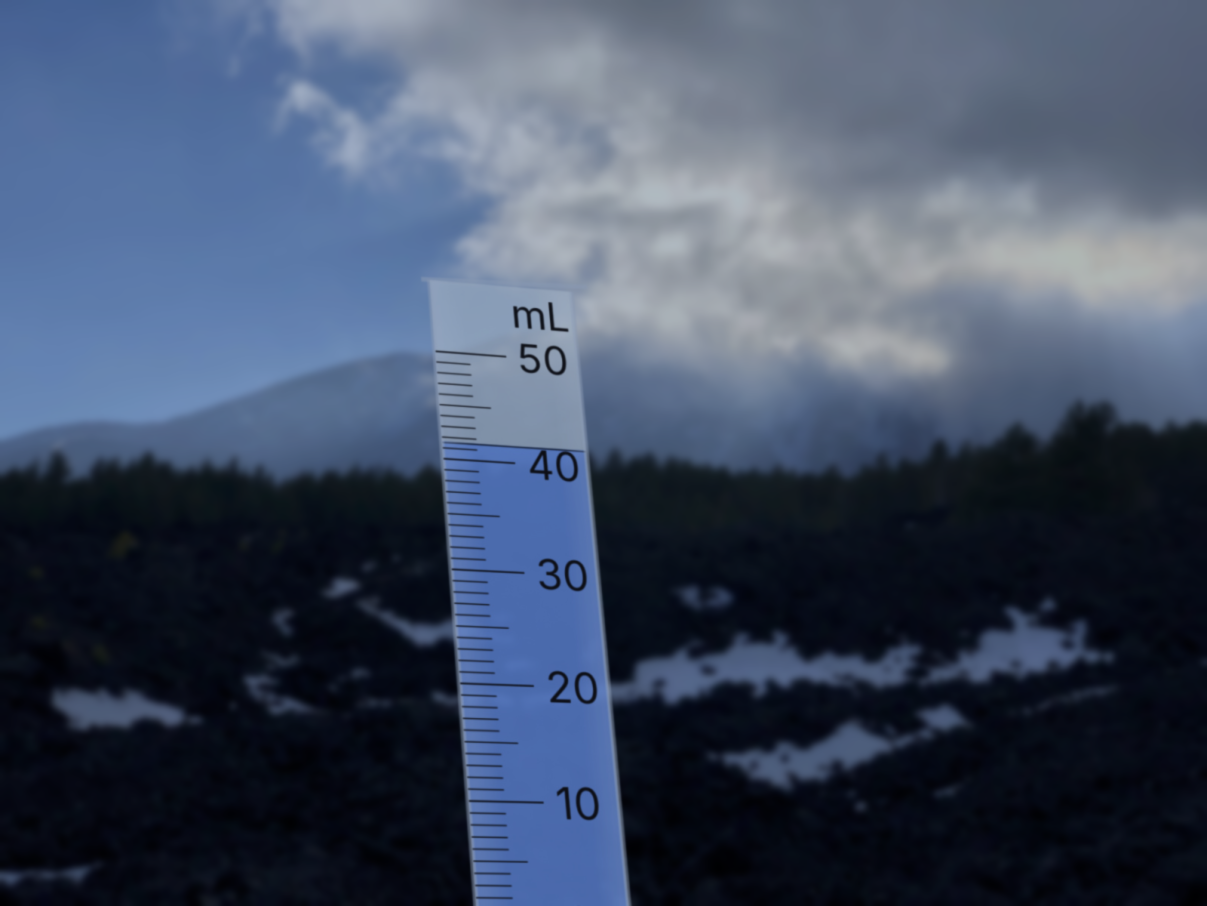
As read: 41.5mL
